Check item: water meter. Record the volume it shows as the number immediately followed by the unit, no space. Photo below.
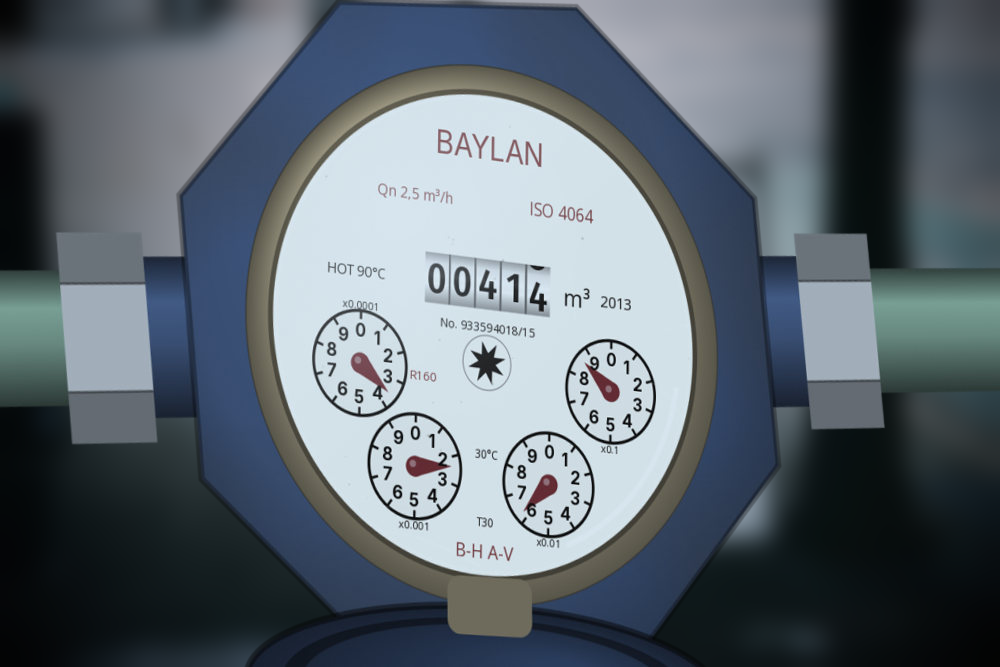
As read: 413.8623m³
